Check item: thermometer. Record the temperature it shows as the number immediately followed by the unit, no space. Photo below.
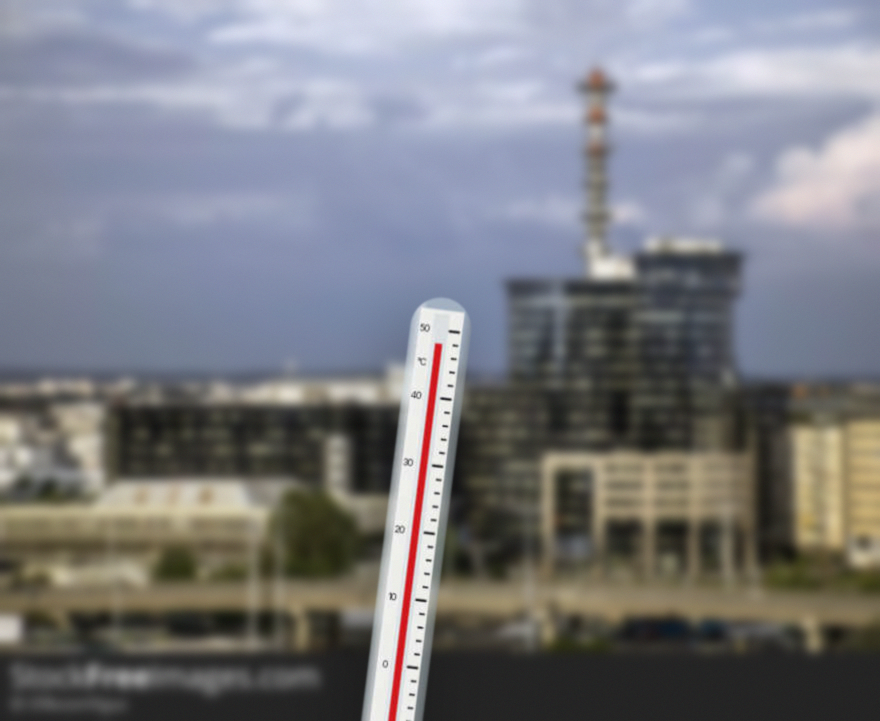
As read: 48°C
